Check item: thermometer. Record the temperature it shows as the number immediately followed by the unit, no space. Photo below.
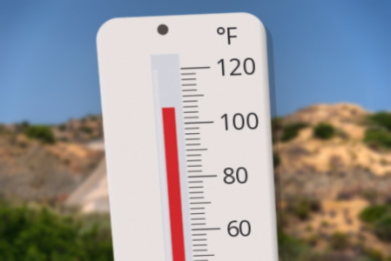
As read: 106°F
